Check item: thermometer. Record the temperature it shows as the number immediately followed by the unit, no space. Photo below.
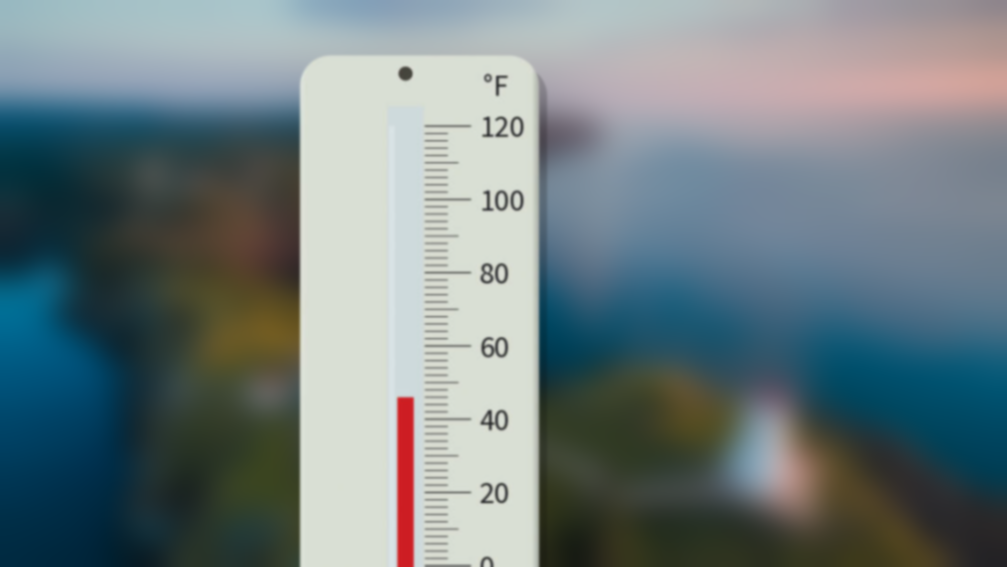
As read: 46°F
